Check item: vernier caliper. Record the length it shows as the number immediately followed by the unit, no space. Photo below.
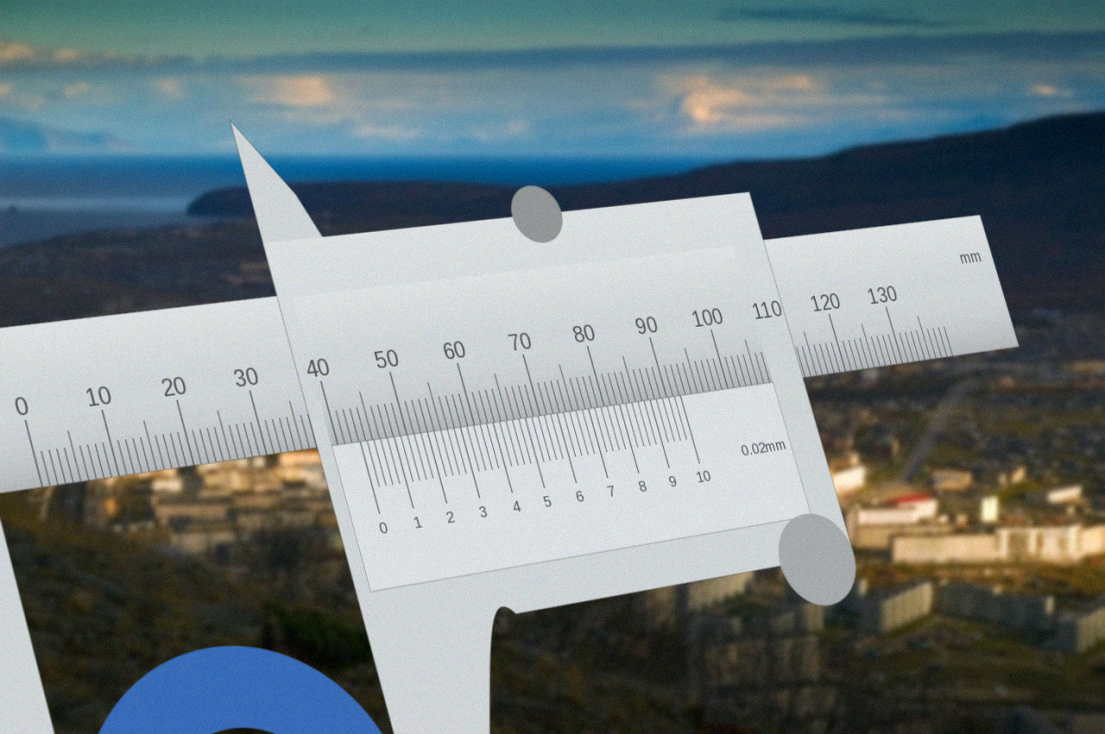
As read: 43.2mm
